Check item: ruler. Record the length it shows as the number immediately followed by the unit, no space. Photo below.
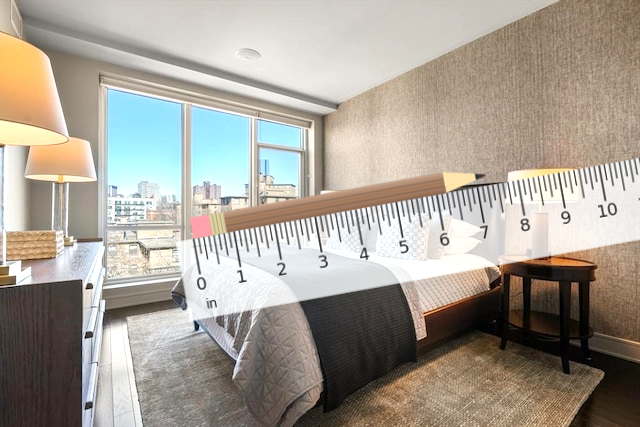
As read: 7.25in
